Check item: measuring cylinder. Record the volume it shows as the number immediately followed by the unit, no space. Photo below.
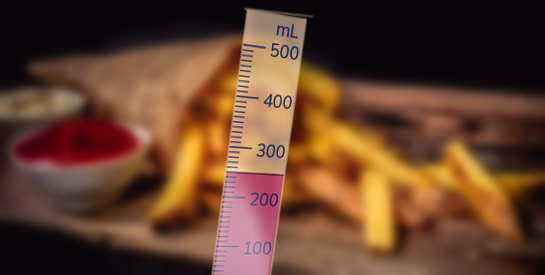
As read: 250mL
